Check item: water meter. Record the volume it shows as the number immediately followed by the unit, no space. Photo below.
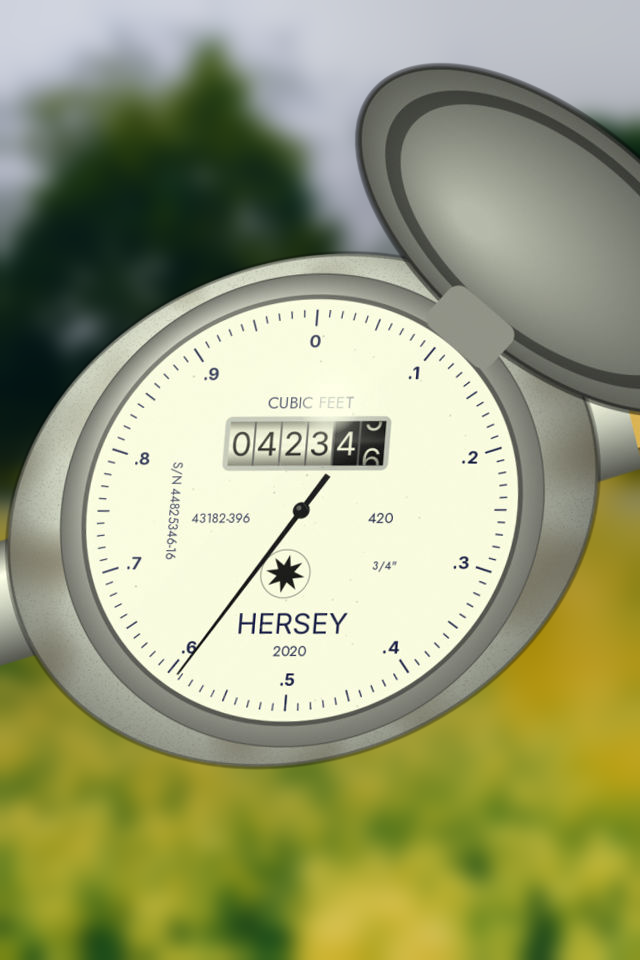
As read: 42345.59ft³
